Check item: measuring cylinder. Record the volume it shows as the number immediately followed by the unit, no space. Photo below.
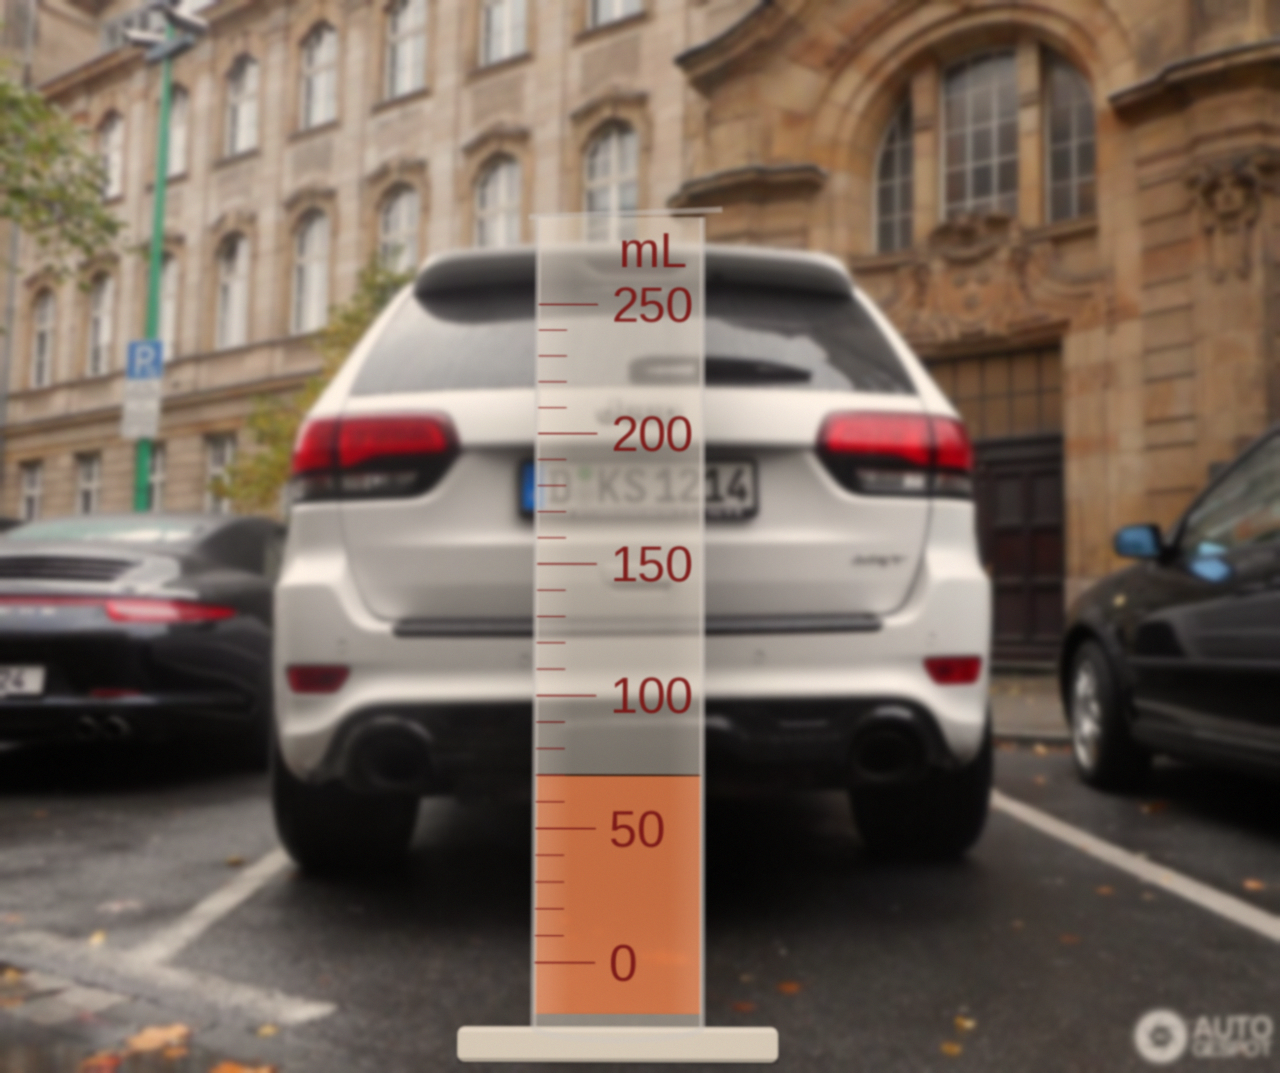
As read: 70mL
